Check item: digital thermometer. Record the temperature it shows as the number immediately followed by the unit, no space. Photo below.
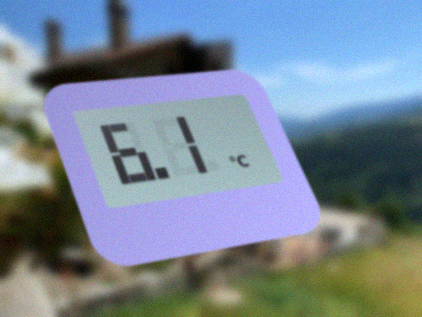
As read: 6.1°C
